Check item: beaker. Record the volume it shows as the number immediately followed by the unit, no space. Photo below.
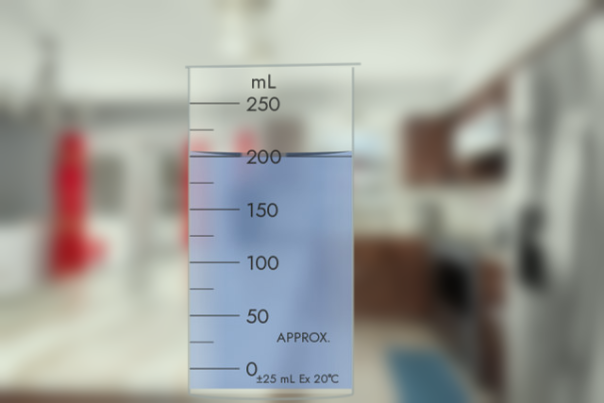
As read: 200mL
